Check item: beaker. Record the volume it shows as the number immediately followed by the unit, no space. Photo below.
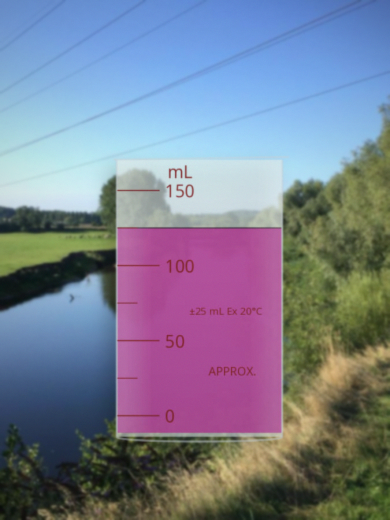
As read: 125mL
